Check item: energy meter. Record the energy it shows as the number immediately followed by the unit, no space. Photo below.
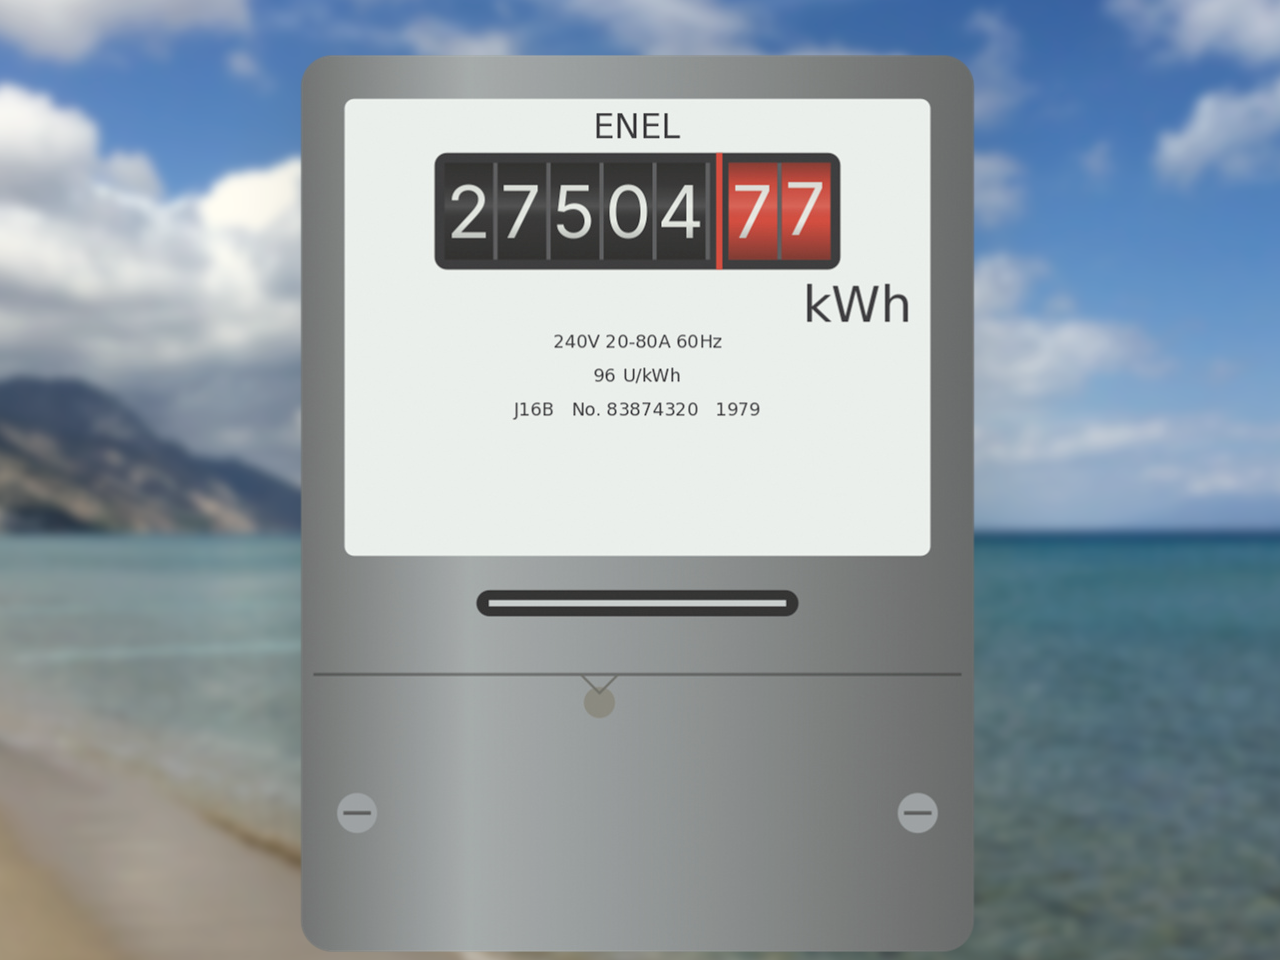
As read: 27504.77kWh
